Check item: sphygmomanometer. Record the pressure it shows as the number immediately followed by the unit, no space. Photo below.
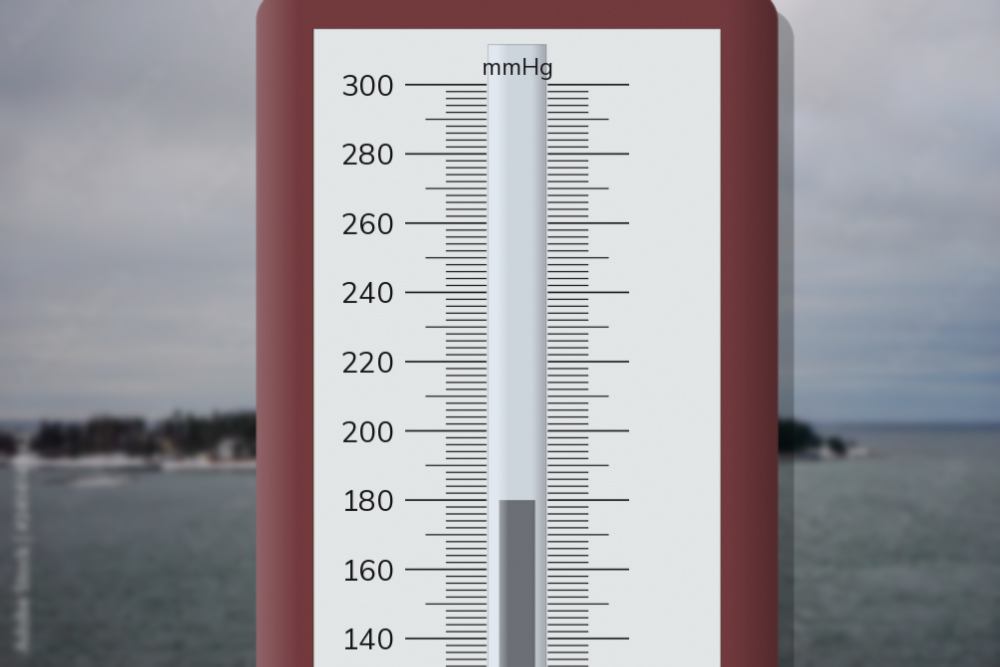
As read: 180mmHg
